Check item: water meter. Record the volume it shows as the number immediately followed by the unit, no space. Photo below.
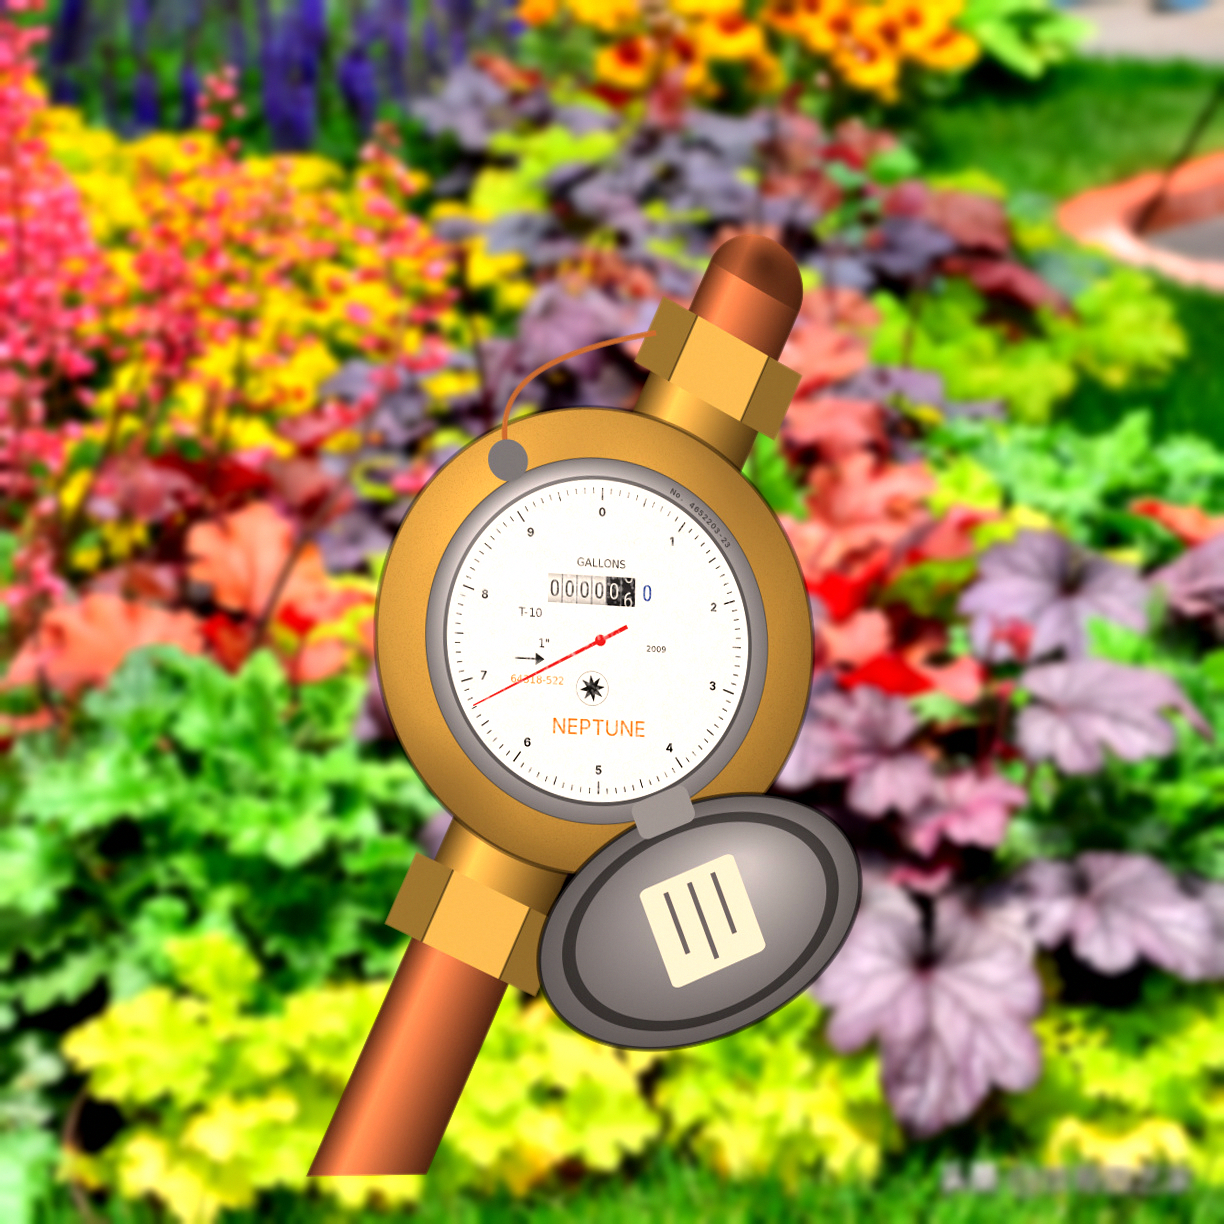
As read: 56.7gal
